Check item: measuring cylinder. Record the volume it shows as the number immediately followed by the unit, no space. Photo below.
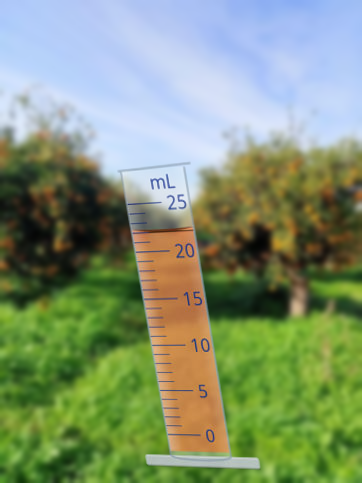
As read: 22mL
